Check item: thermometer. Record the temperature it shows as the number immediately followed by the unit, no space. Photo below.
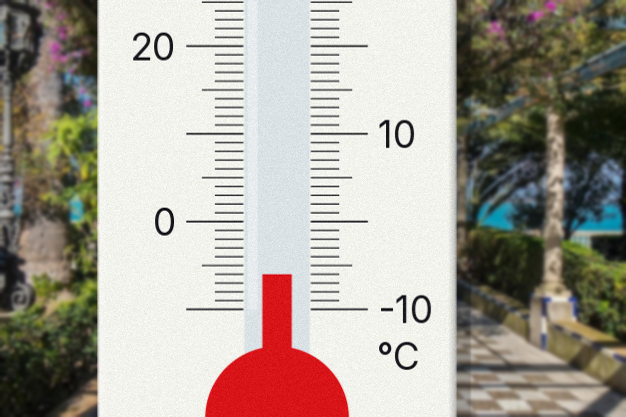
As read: -6°C
